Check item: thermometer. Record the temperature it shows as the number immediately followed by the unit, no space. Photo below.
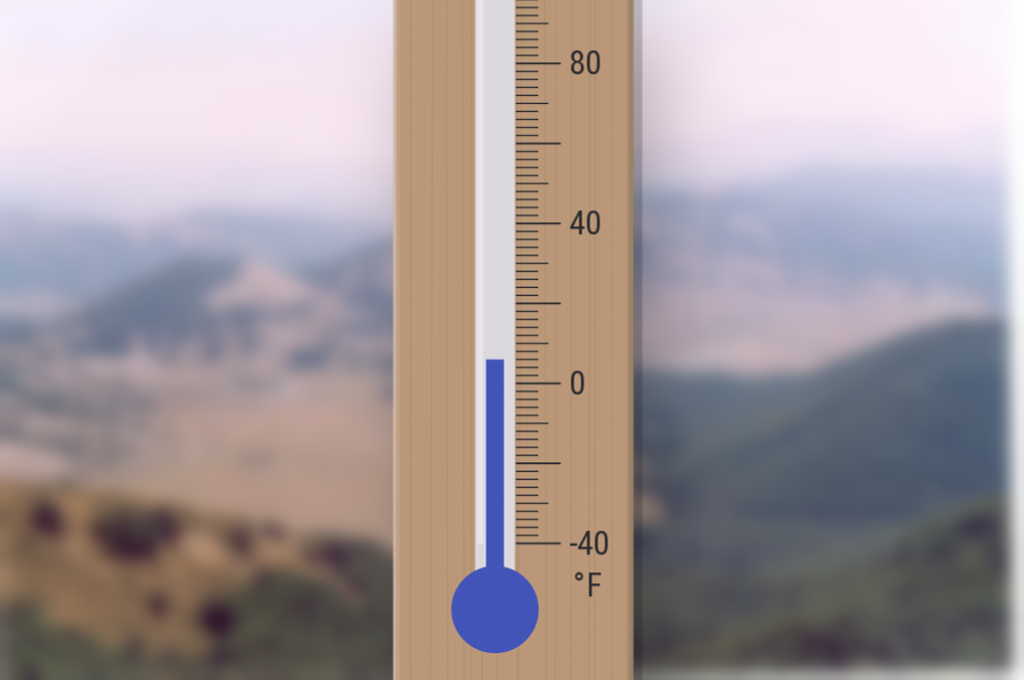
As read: 6°F
